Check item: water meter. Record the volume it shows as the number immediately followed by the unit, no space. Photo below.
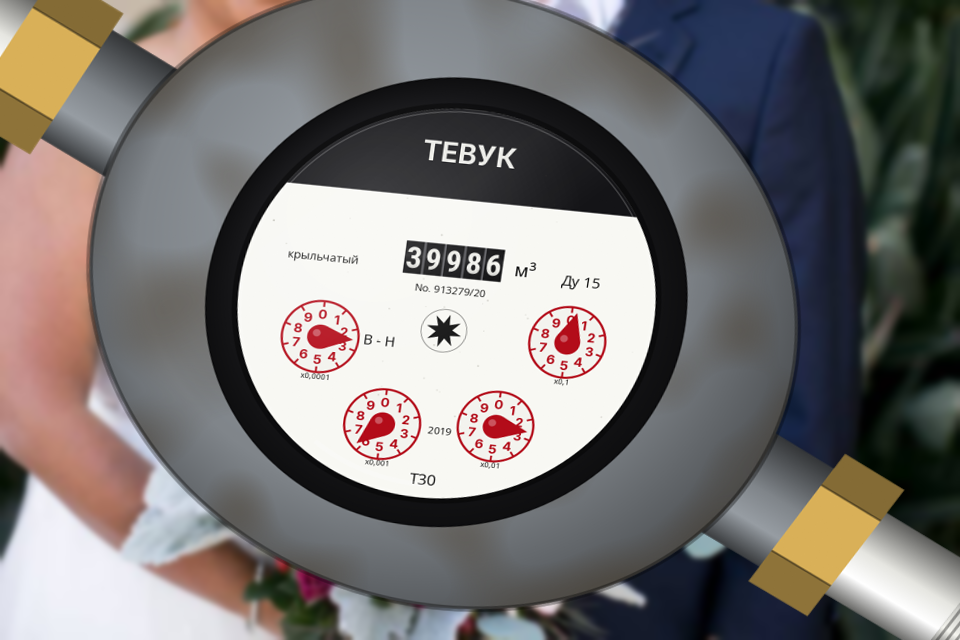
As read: 39986.0262m³
